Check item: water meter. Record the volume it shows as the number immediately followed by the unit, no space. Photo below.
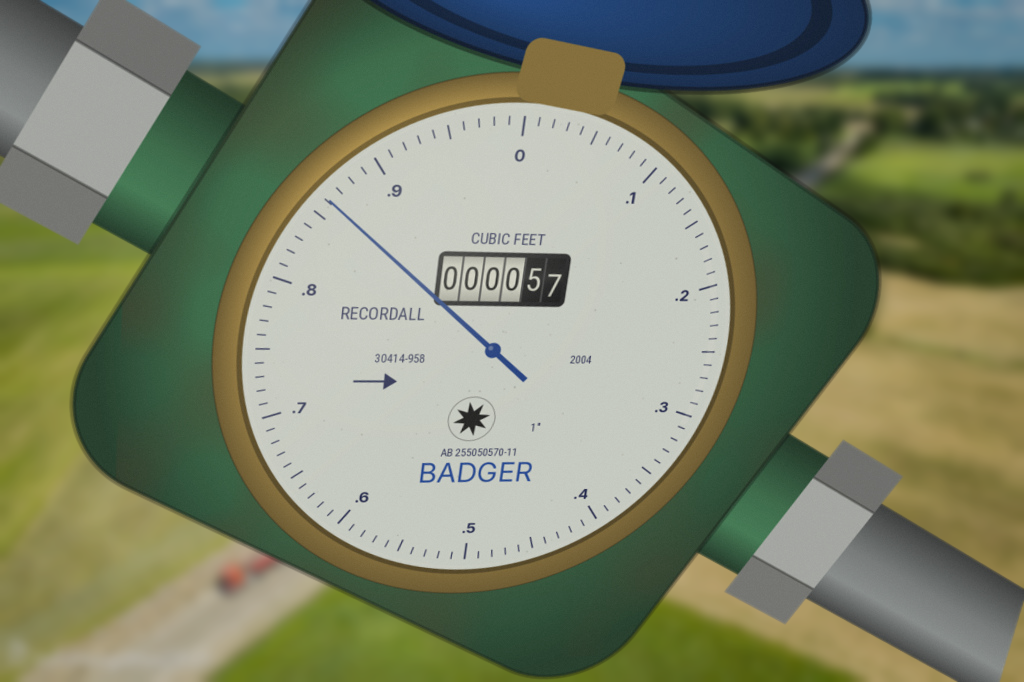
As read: 56.86ft³
